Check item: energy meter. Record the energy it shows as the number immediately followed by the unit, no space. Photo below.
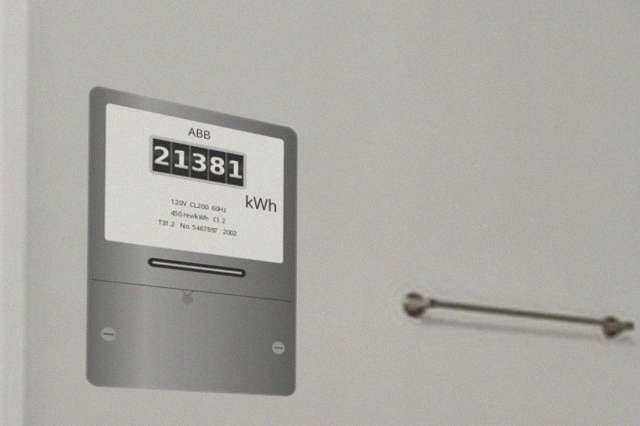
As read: 21381kWh
